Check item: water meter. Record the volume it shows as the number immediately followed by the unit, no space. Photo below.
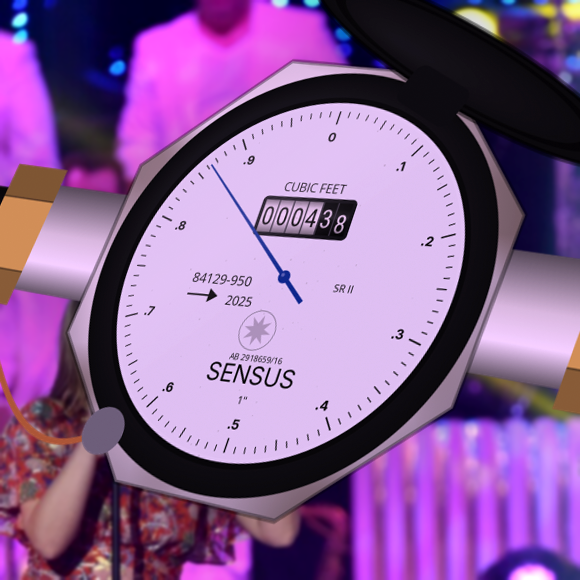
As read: 437.86ft³
